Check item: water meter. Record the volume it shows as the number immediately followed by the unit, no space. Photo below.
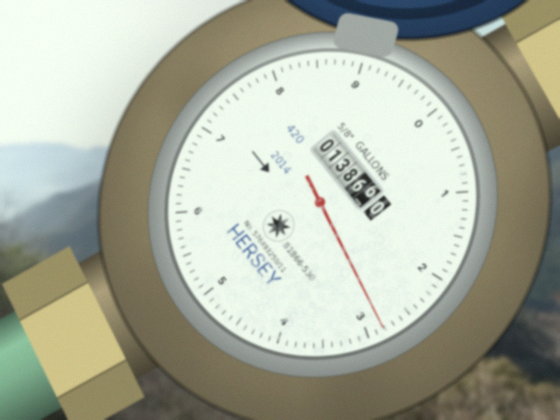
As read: 138662.8gal
